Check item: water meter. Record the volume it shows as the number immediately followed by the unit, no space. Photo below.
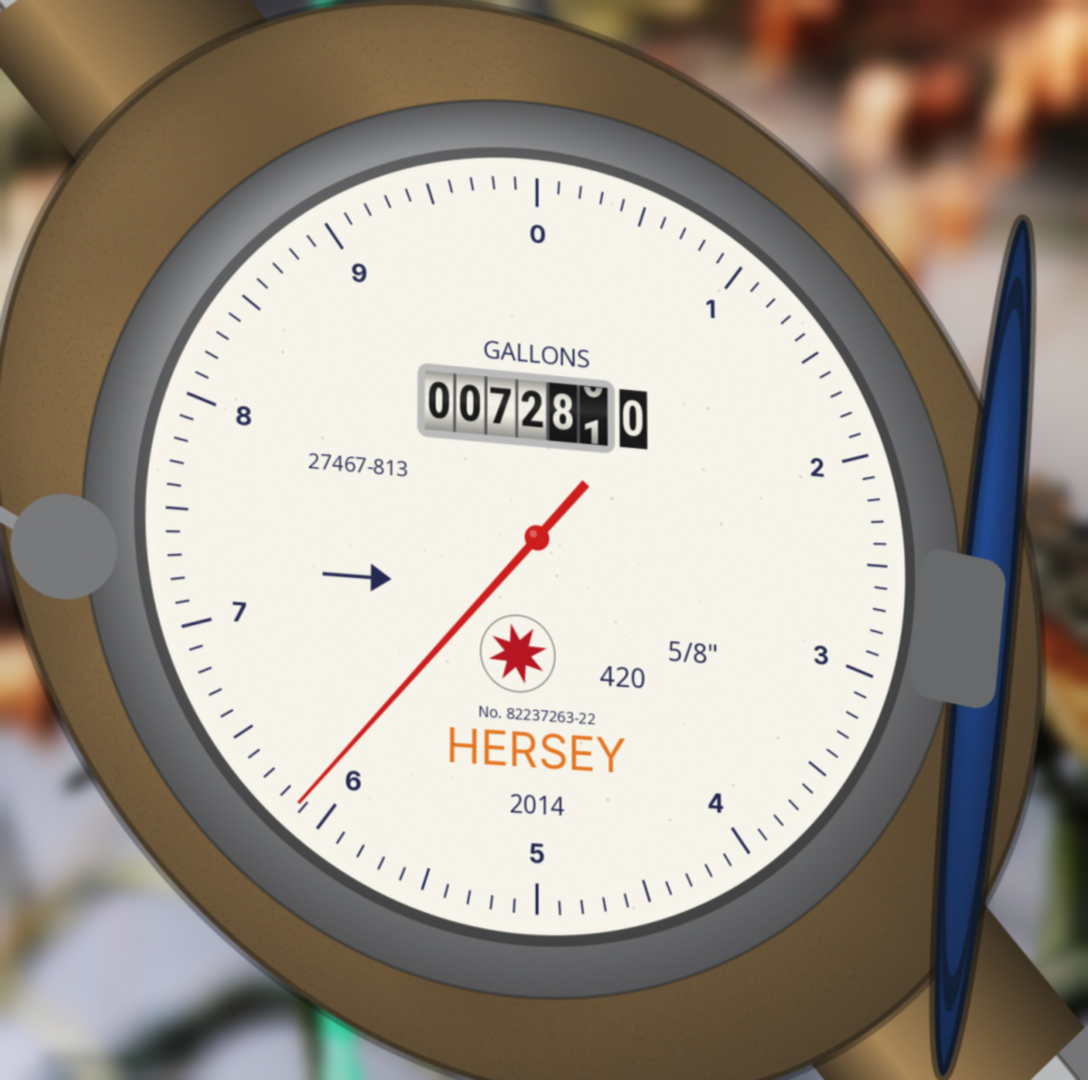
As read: 72806.1gal
